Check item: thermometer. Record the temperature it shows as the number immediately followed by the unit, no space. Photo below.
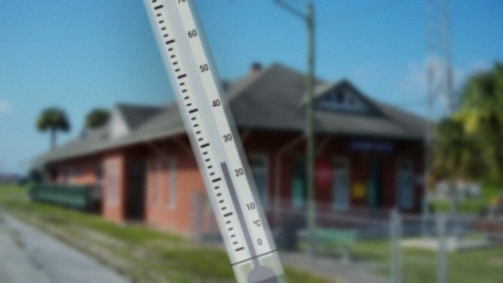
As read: 24°C
